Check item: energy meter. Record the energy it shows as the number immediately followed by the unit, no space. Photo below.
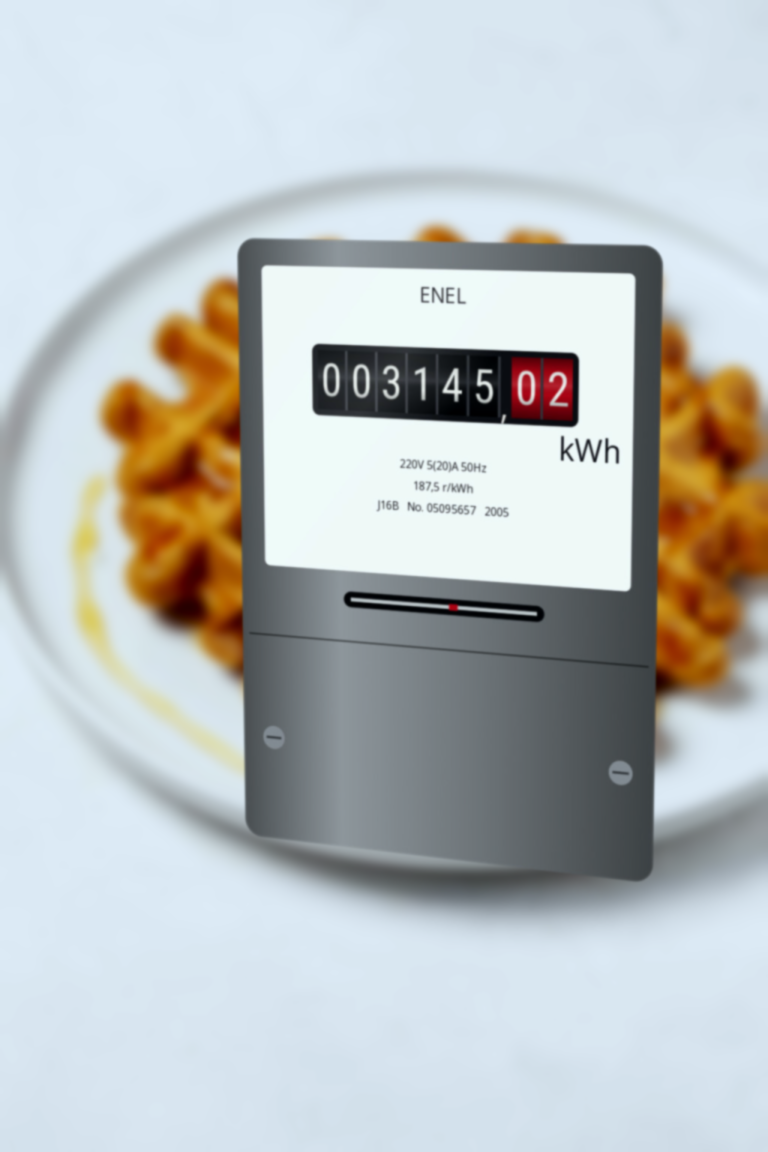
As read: 3145.02kWh
